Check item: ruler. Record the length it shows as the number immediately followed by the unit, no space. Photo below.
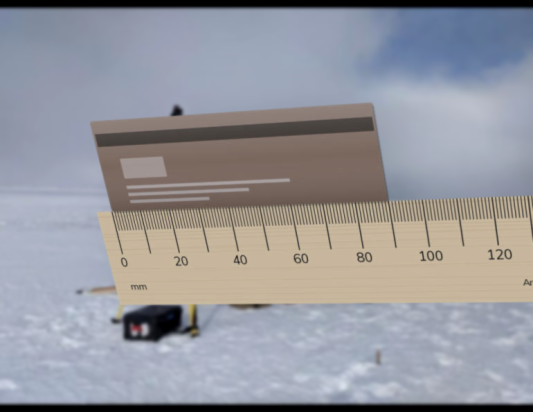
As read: 90mm
